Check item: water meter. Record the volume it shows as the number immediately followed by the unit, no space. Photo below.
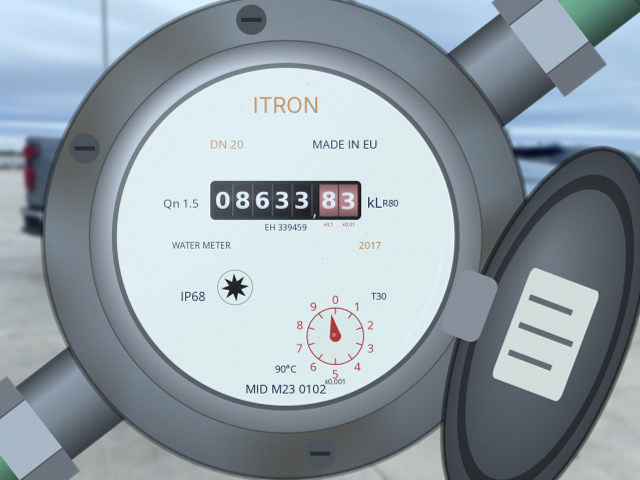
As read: 8633.829kL
